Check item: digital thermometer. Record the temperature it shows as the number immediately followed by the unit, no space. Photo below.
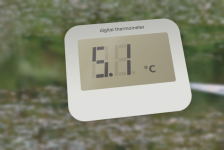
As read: 5.1°C
